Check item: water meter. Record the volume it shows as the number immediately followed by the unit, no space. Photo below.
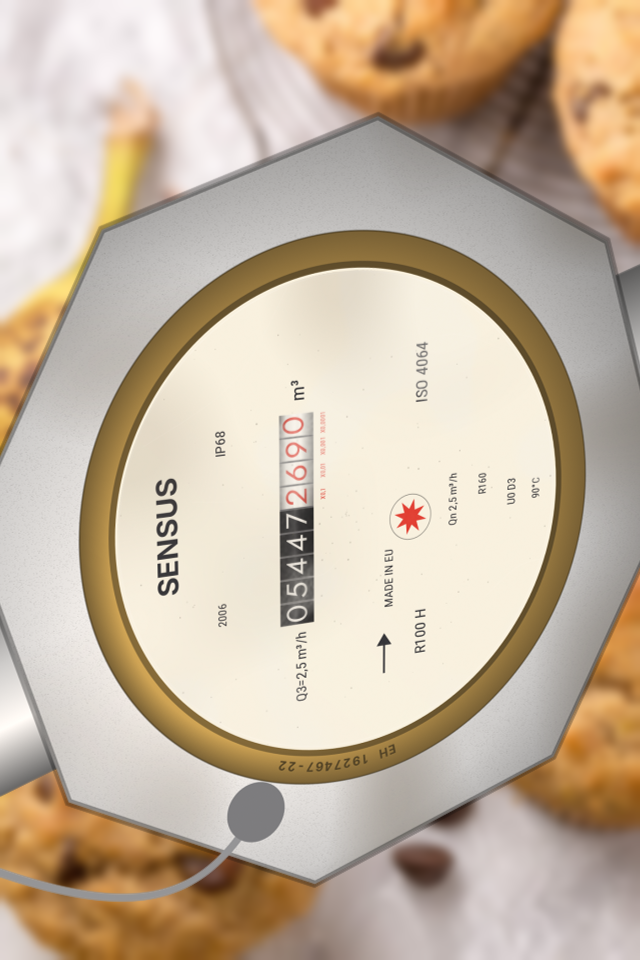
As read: 5447.2690m³
